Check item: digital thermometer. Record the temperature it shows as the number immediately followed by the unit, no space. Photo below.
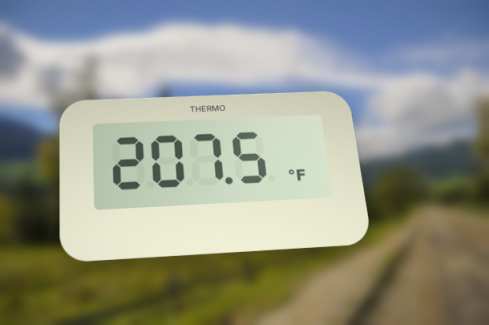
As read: 207.5°F
